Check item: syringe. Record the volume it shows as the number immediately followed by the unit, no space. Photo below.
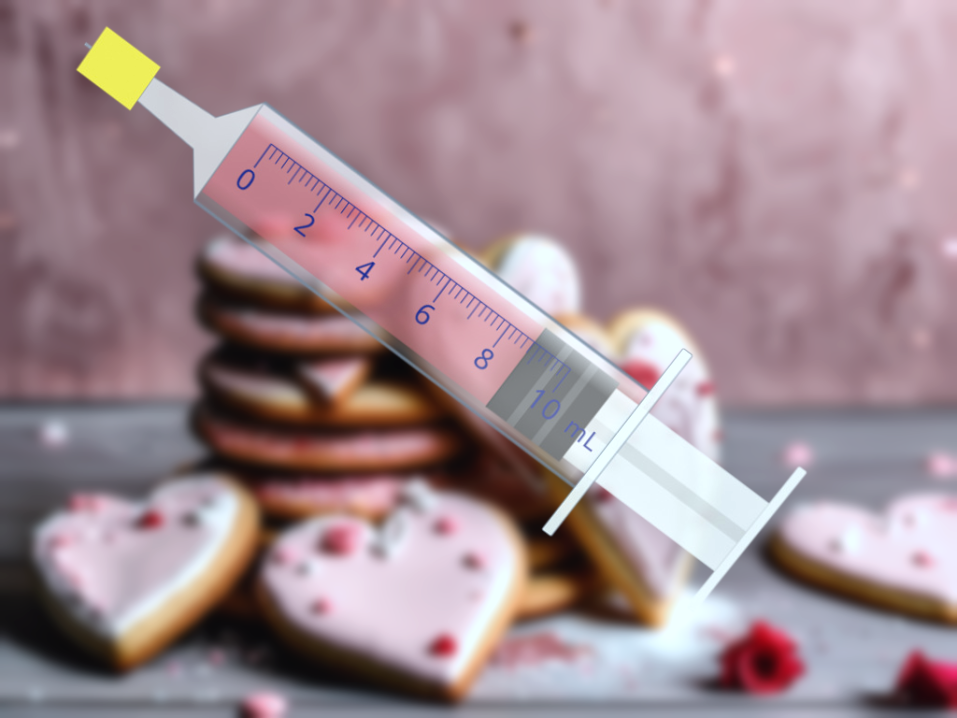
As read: 8.8mL
